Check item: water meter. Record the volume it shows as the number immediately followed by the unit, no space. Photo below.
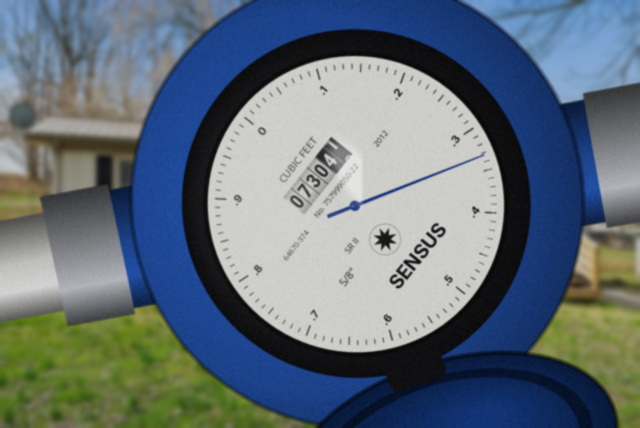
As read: 73041.33ft³
